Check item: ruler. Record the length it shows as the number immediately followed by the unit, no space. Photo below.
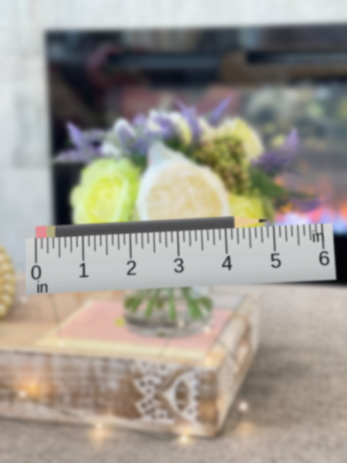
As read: 4.875in
